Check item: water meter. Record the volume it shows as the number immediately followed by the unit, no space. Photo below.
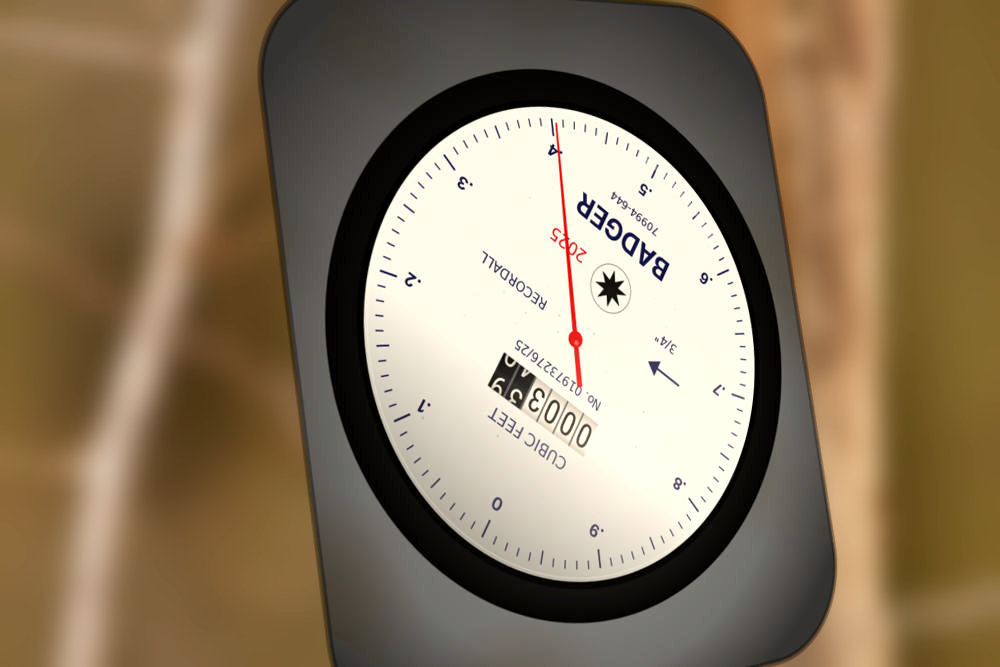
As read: 339.40ft³
